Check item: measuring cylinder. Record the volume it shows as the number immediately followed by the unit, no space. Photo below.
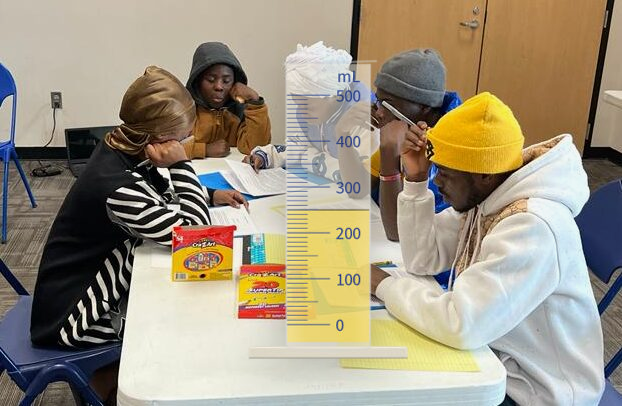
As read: 250mL
